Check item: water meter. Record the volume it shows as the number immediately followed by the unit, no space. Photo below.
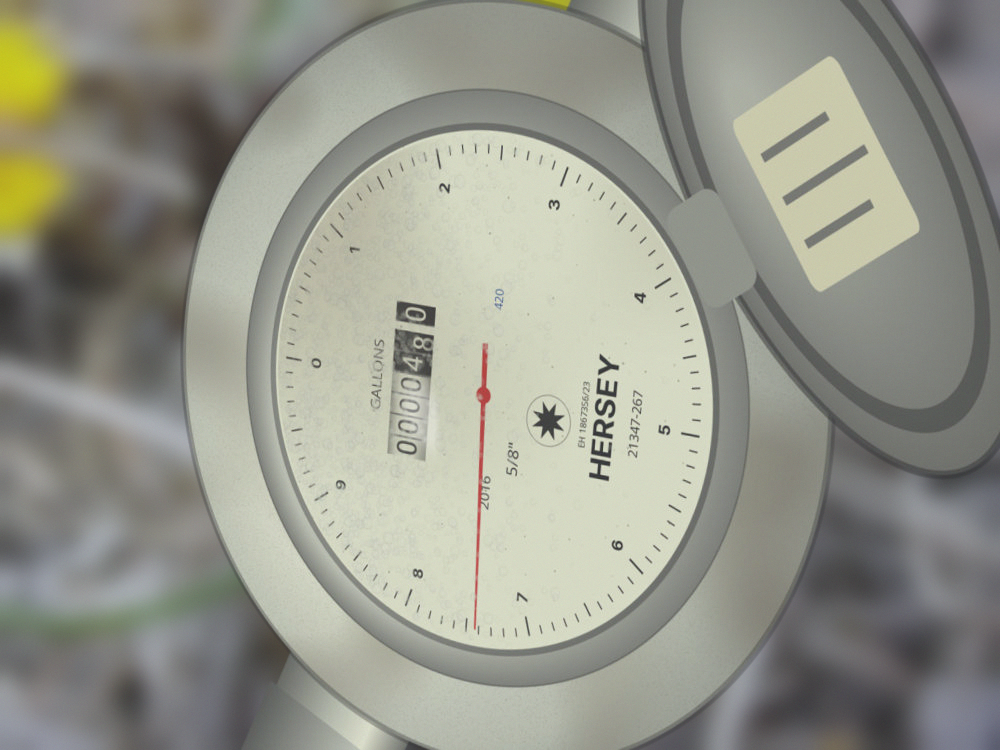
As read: 477.4gal
